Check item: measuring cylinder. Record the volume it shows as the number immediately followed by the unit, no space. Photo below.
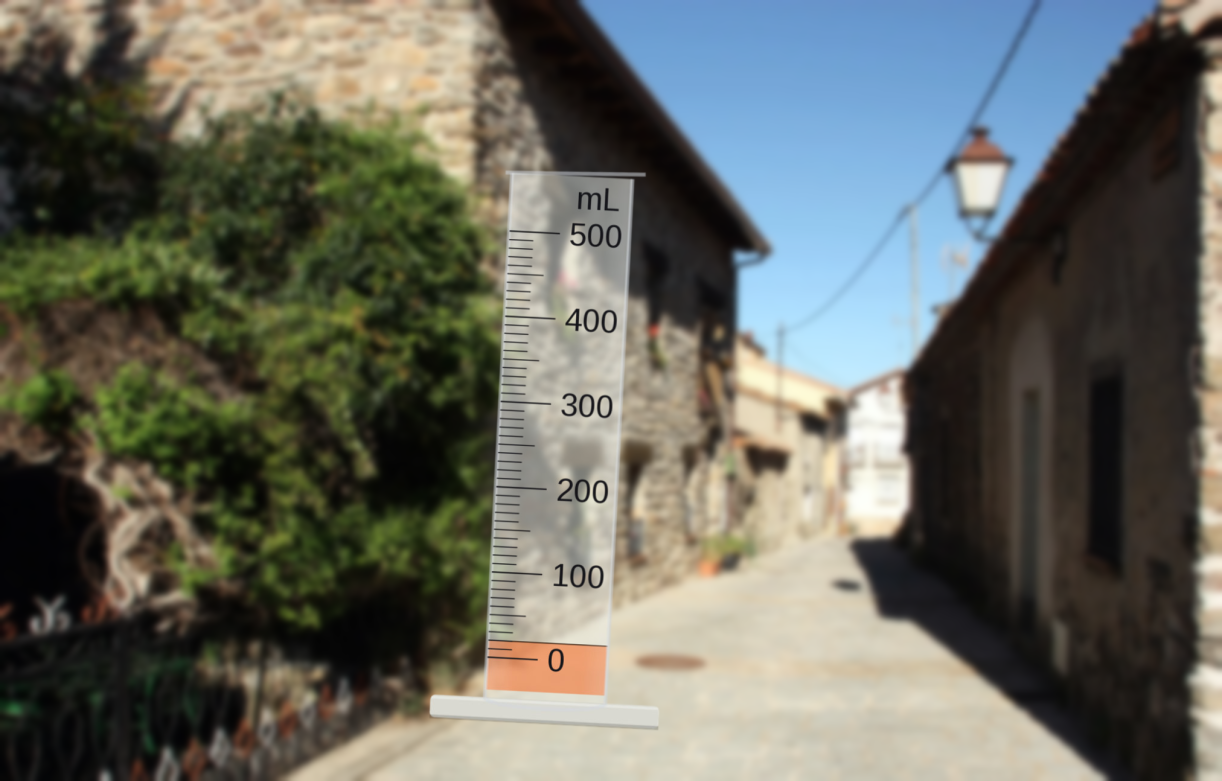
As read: 20mL
